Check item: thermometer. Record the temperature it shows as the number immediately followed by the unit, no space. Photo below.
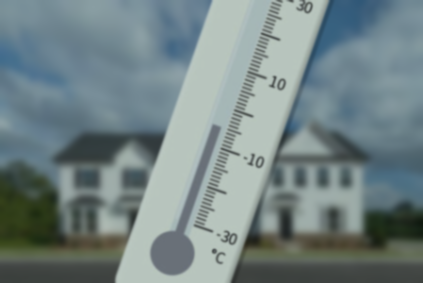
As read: -5°C
